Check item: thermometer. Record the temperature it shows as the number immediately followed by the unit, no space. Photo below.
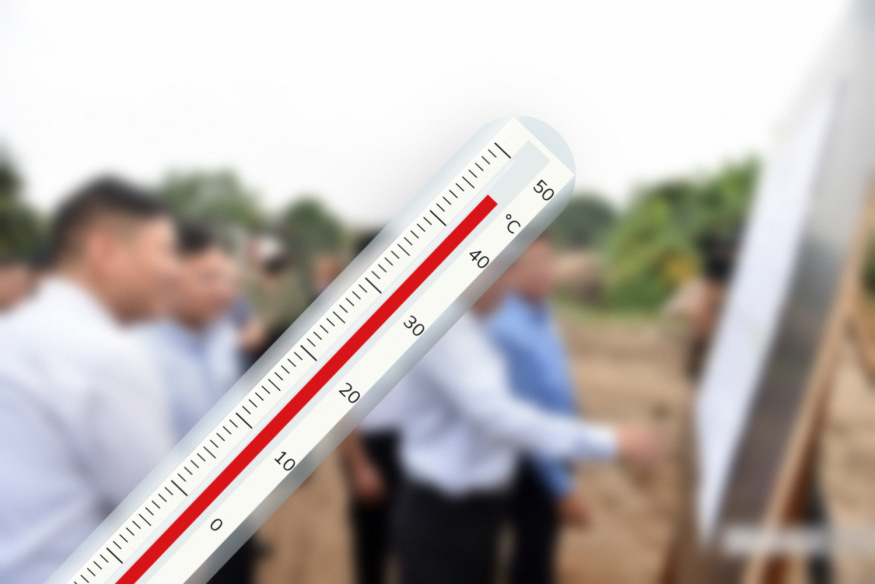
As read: 45.5°C
